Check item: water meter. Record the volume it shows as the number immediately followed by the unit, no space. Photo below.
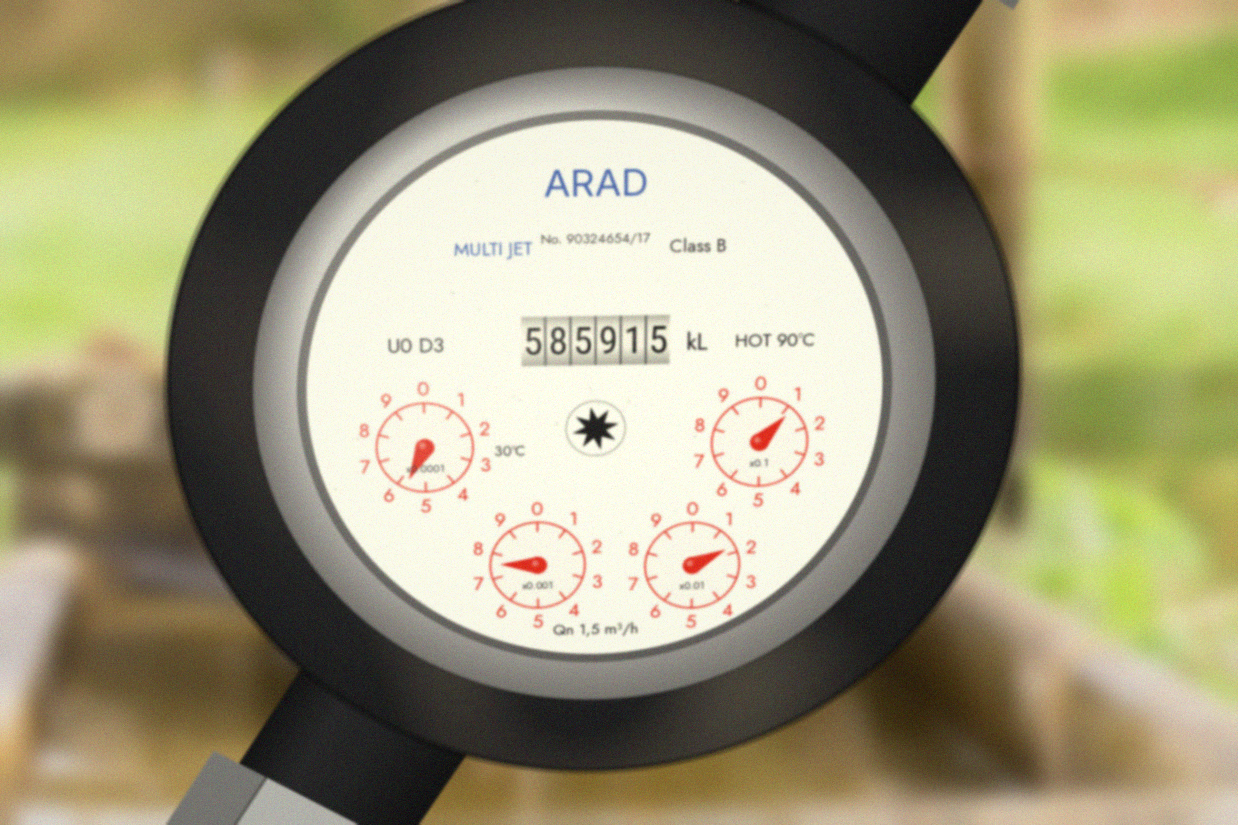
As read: 585915.1175kL
